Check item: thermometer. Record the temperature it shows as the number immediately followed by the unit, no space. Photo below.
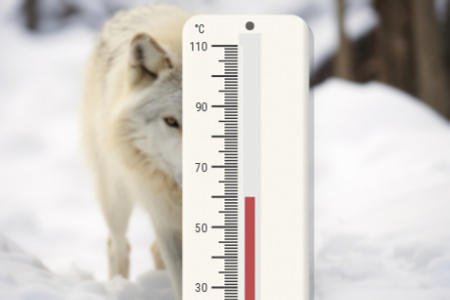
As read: 60°C
